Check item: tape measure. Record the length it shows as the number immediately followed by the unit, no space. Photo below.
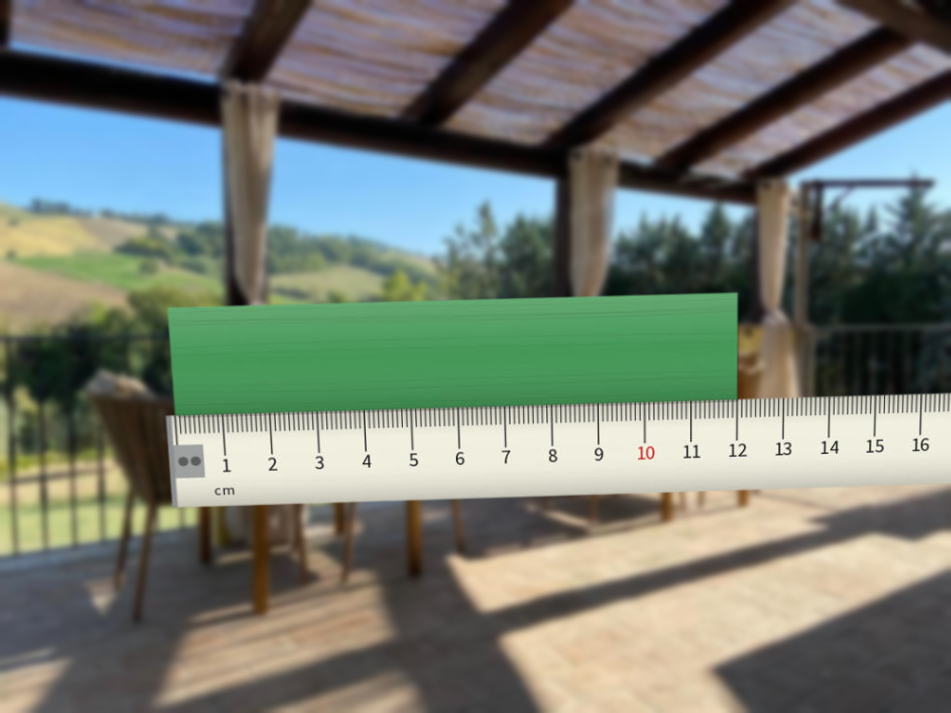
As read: 12cm
